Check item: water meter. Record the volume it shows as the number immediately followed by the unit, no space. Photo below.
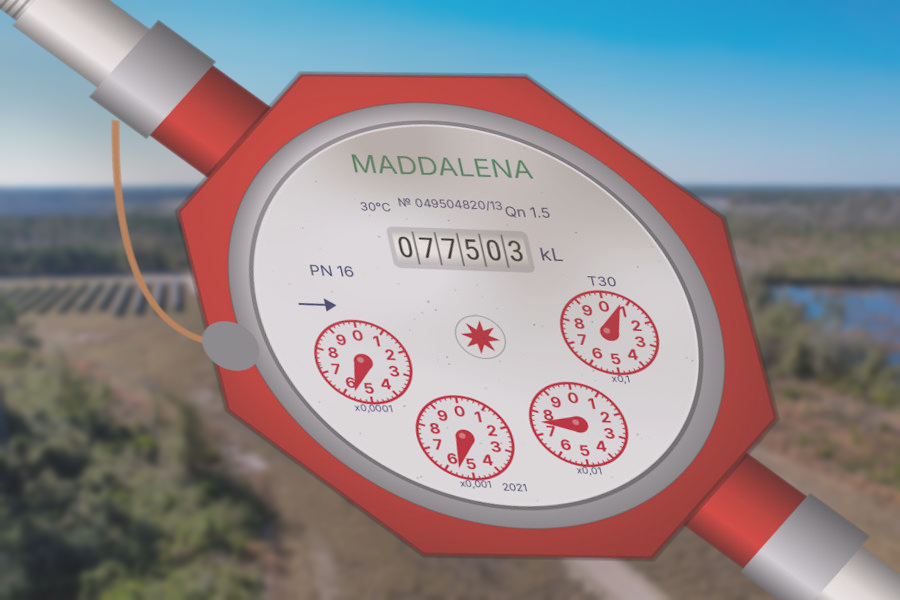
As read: 77503.0755kL
